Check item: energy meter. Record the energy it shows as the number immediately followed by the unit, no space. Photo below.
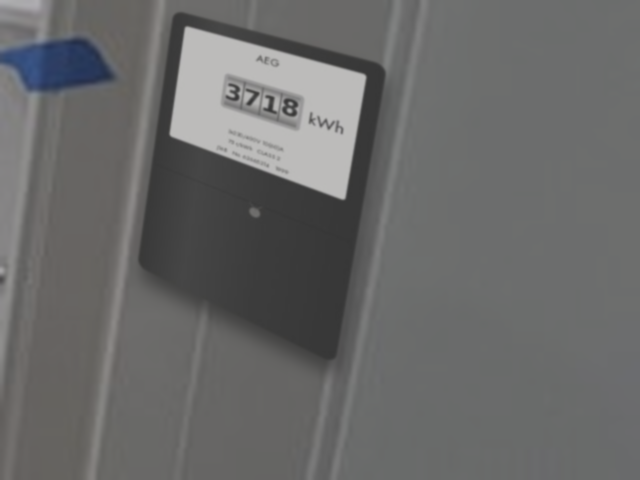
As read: 3718kWh
